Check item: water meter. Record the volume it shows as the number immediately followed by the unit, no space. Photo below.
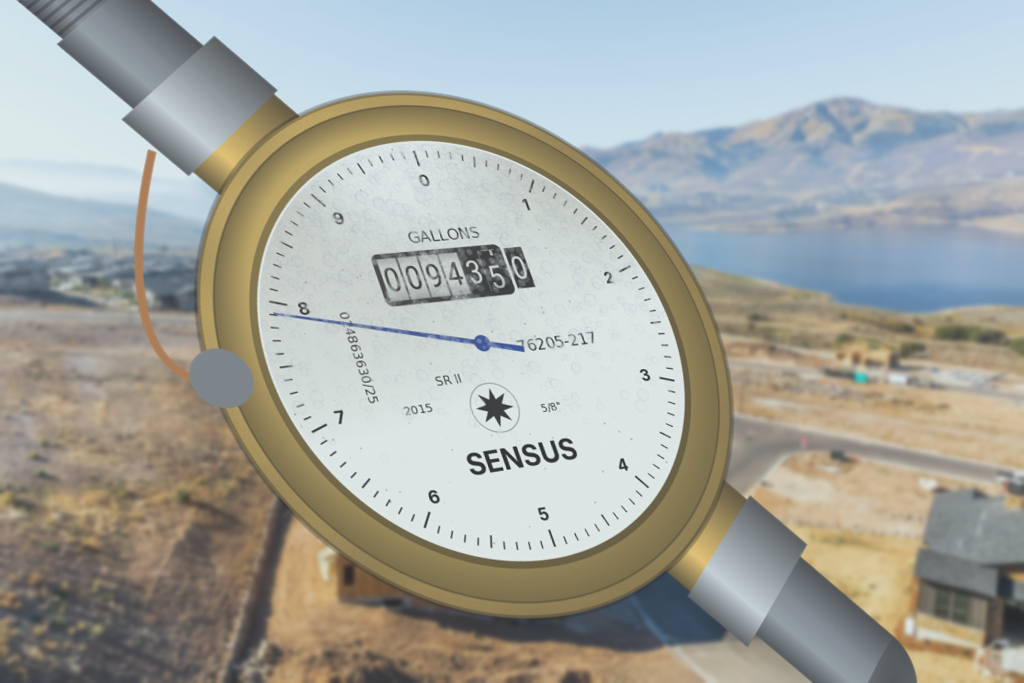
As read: 94347.9gal
